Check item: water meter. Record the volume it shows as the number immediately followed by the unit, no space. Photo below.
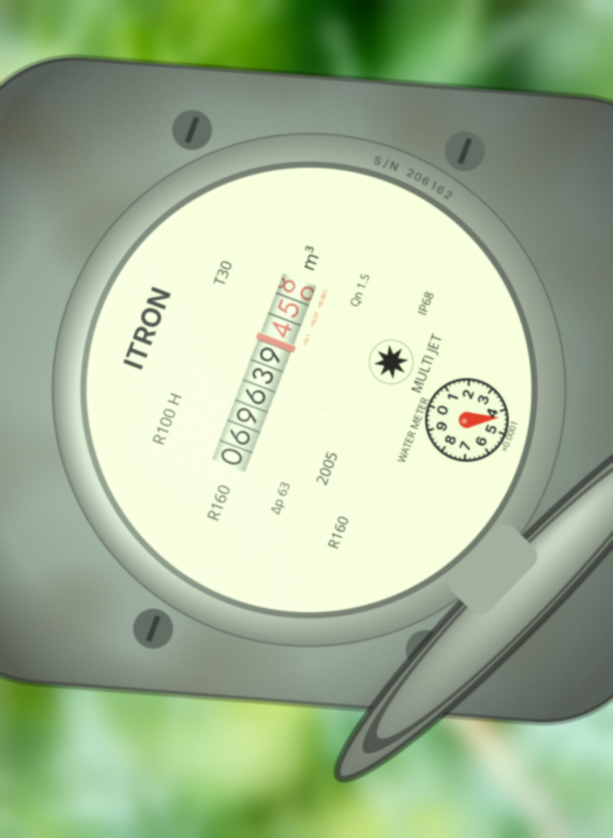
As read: 69639.4584m³
